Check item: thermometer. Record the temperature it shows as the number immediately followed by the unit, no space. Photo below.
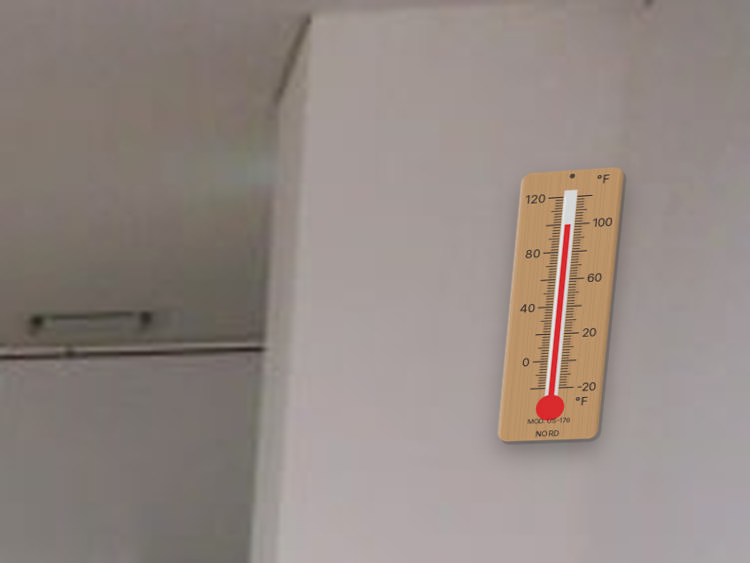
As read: 100°F
